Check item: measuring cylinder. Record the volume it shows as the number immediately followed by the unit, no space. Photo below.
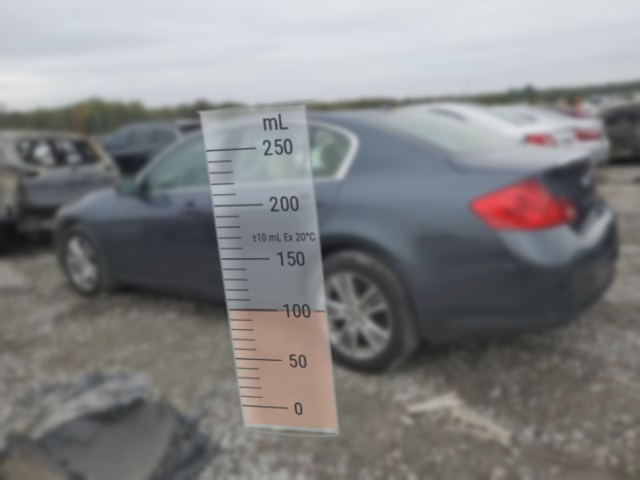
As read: 100mL
